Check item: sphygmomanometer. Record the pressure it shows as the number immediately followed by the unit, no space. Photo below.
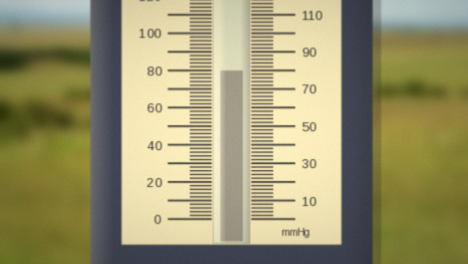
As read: 80mmHg
